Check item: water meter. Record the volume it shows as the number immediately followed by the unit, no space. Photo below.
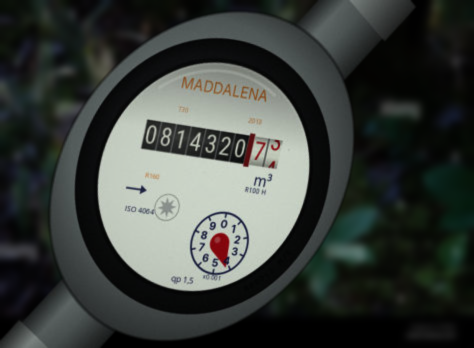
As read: 814320.734m³
